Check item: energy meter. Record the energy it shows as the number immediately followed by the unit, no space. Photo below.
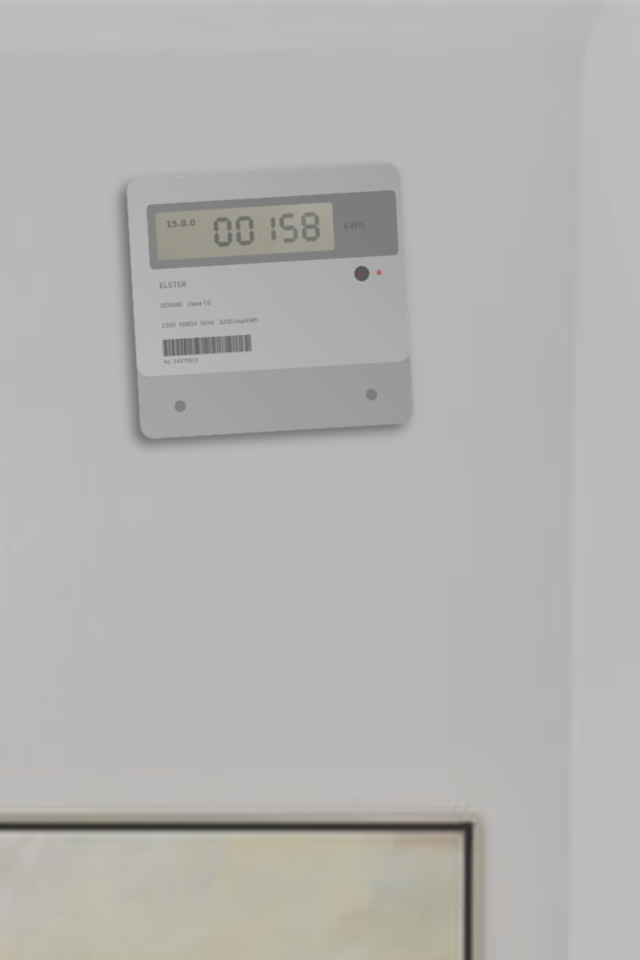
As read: 158kWh
